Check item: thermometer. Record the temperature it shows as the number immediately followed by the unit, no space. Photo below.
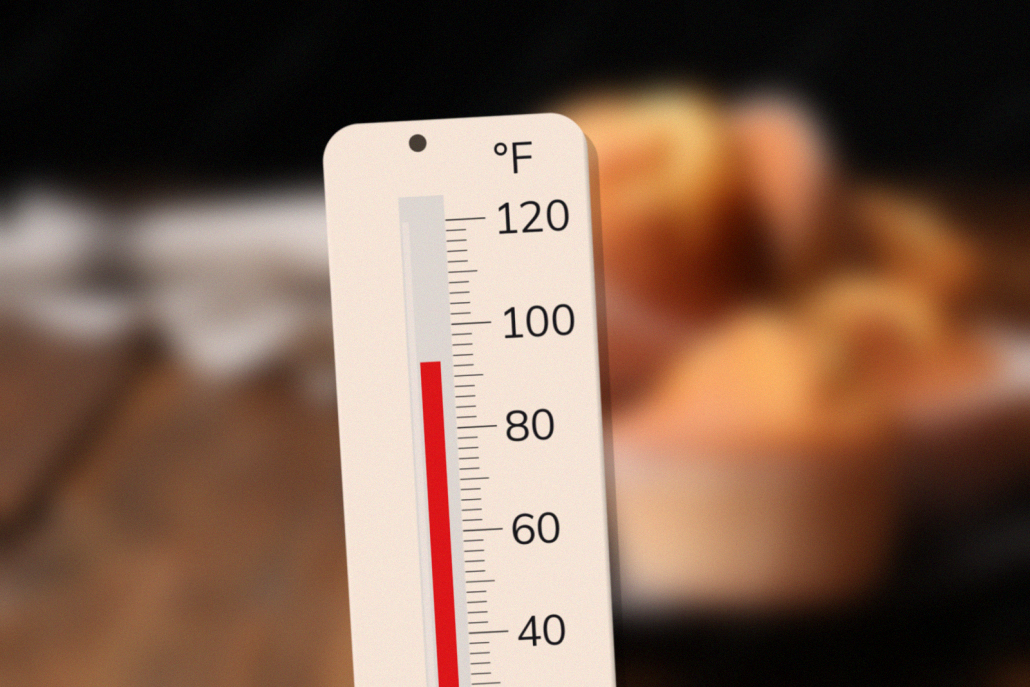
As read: 93°F
